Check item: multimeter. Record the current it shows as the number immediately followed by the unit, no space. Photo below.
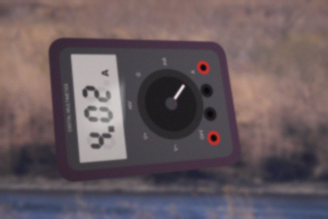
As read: 4.02A
